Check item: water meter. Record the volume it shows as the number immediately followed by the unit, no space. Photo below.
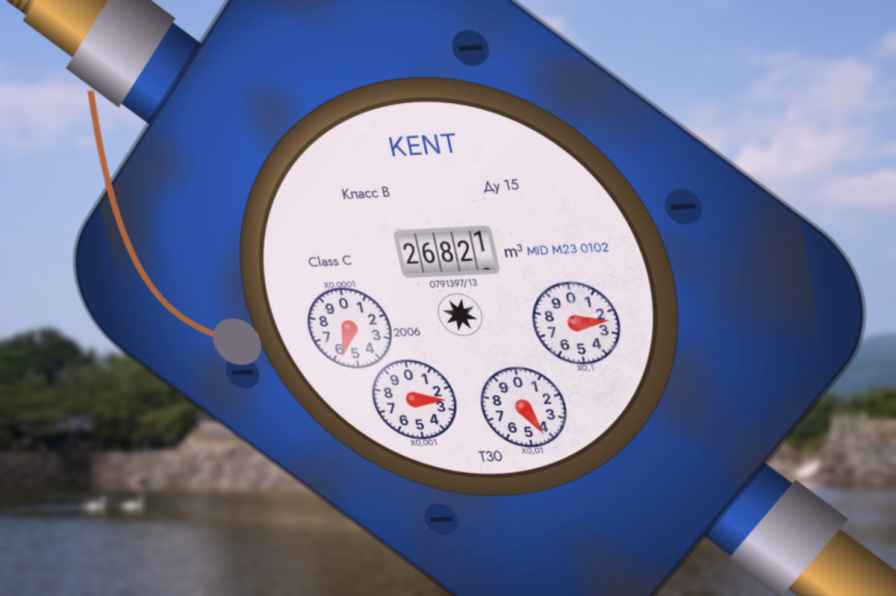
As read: 26821.2425m³
